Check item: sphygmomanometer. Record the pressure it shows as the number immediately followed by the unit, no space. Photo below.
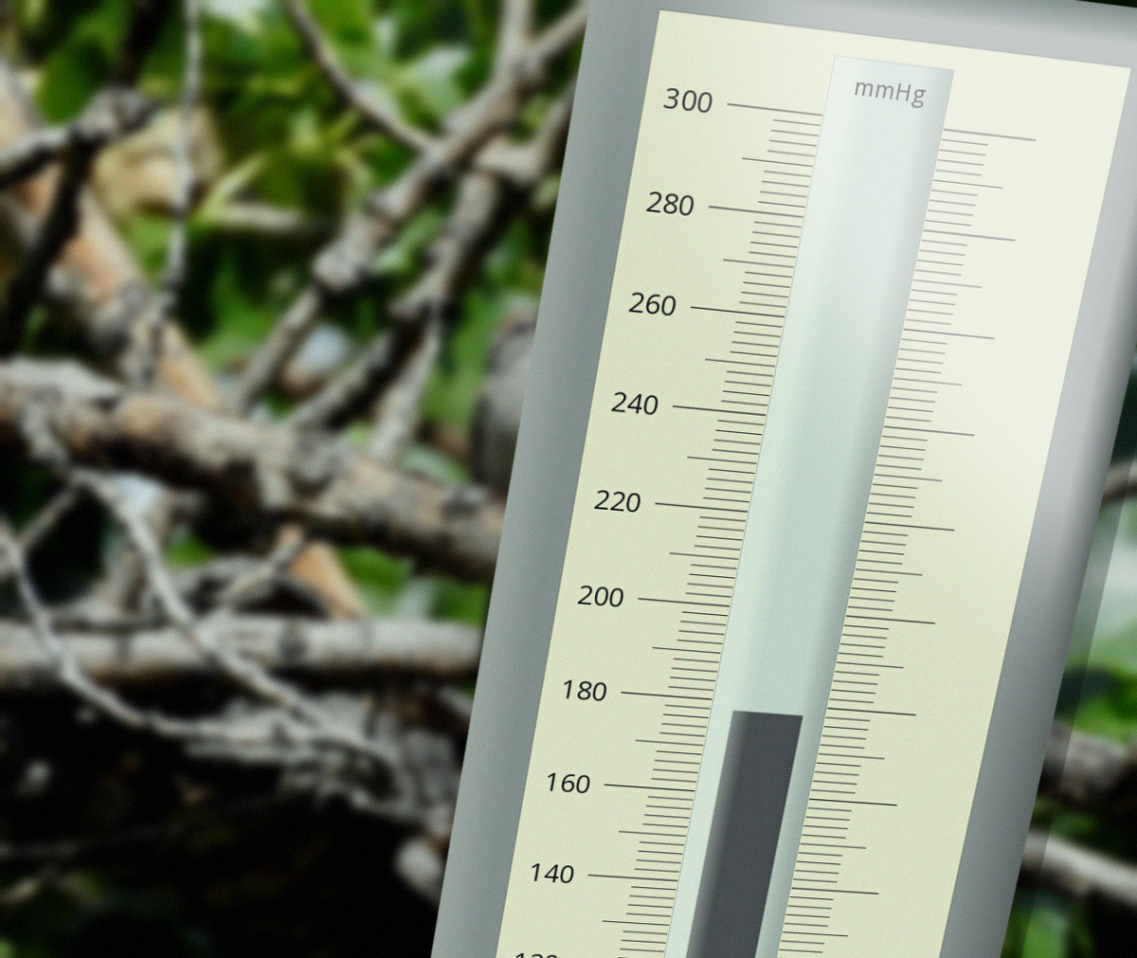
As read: 178mmHg
